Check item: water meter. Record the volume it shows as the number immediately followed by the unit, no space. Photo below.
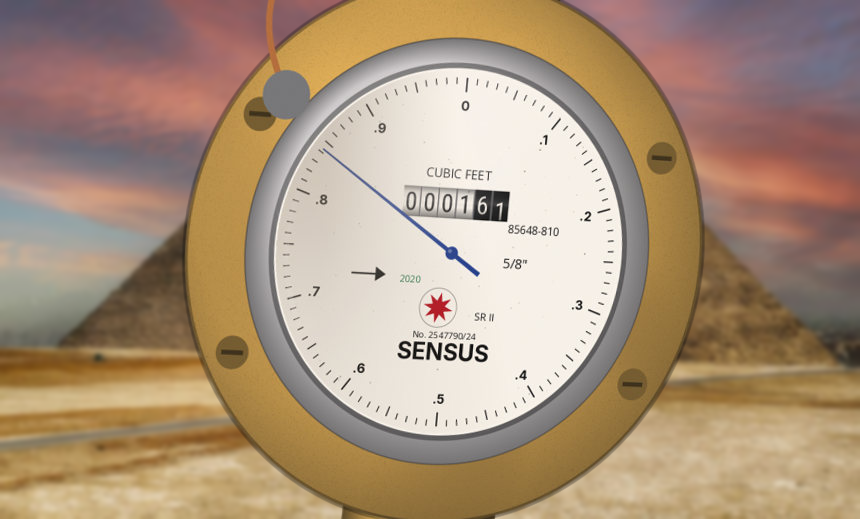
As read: 160.84ft³
